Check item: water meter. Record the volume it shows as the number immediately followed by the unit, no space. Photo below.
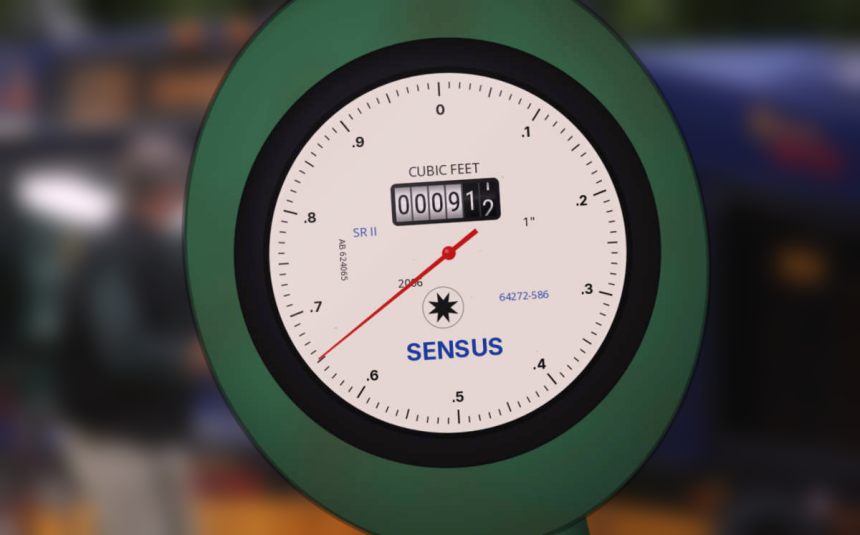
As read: 911.65ft³
